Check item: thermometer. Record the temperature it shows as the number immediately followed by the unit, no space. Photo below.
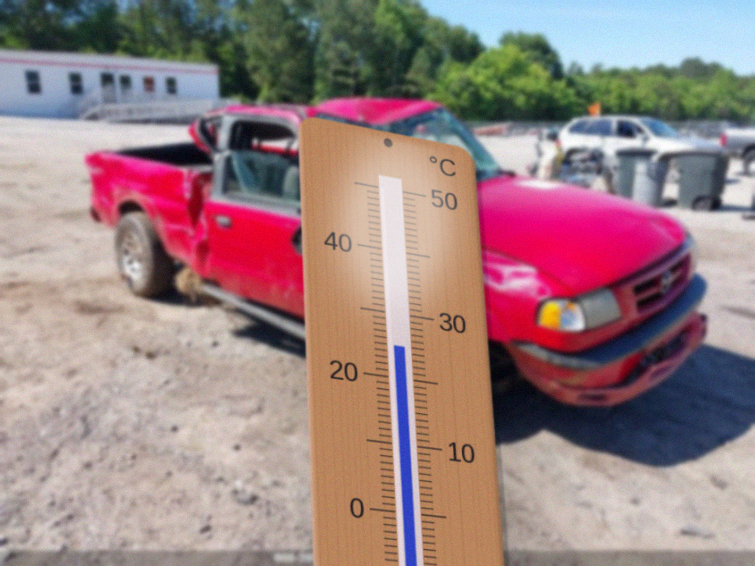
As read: 25°C
